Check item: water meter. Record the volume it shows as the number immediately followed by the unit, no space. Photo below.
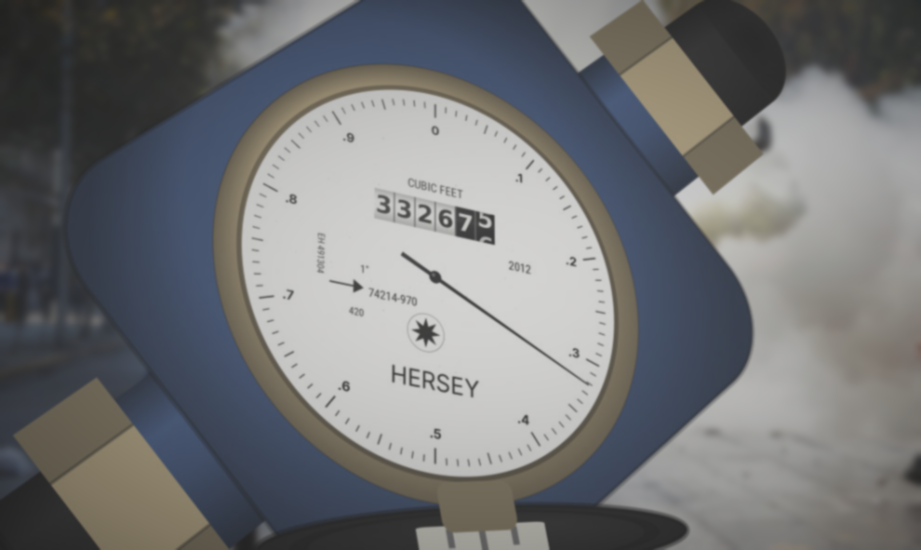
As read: 332675.32ft³
